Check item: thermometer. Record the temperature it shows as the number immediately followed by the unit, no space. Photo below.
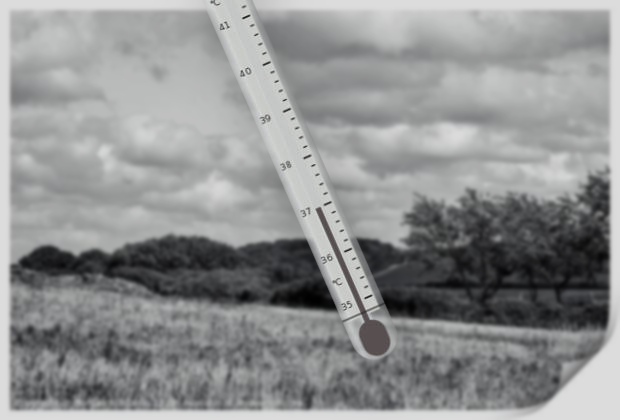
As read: 37°C
